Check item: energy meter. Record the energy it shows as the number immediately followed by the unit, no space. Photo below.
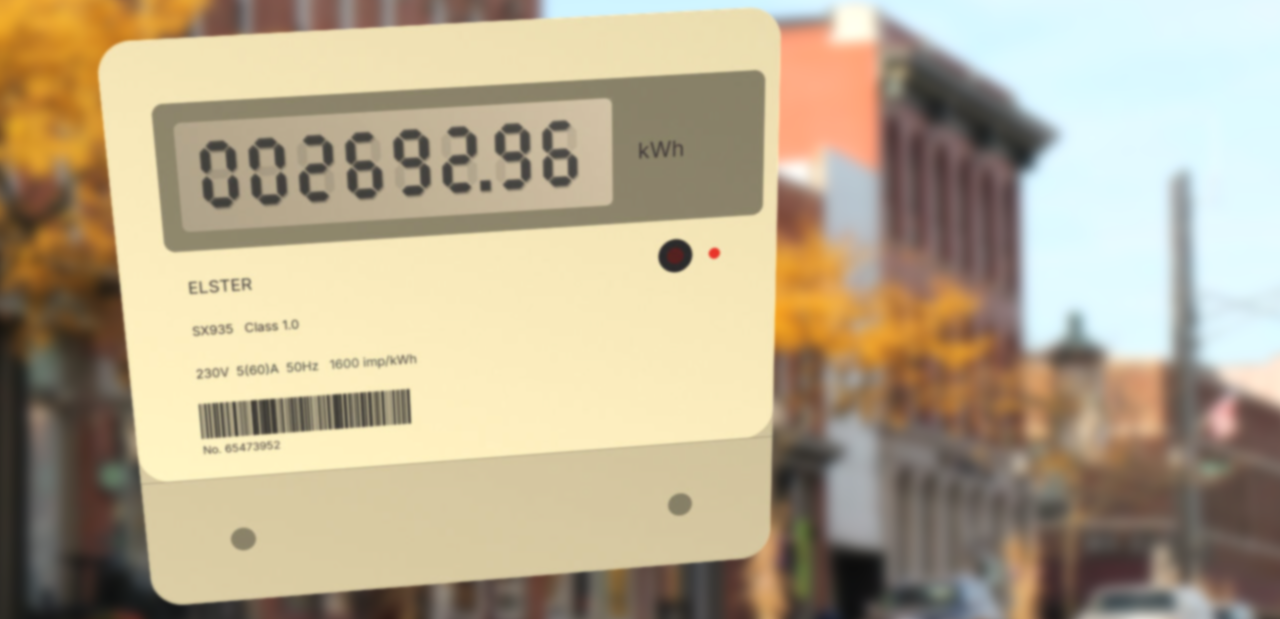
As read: 2692.96kWh
